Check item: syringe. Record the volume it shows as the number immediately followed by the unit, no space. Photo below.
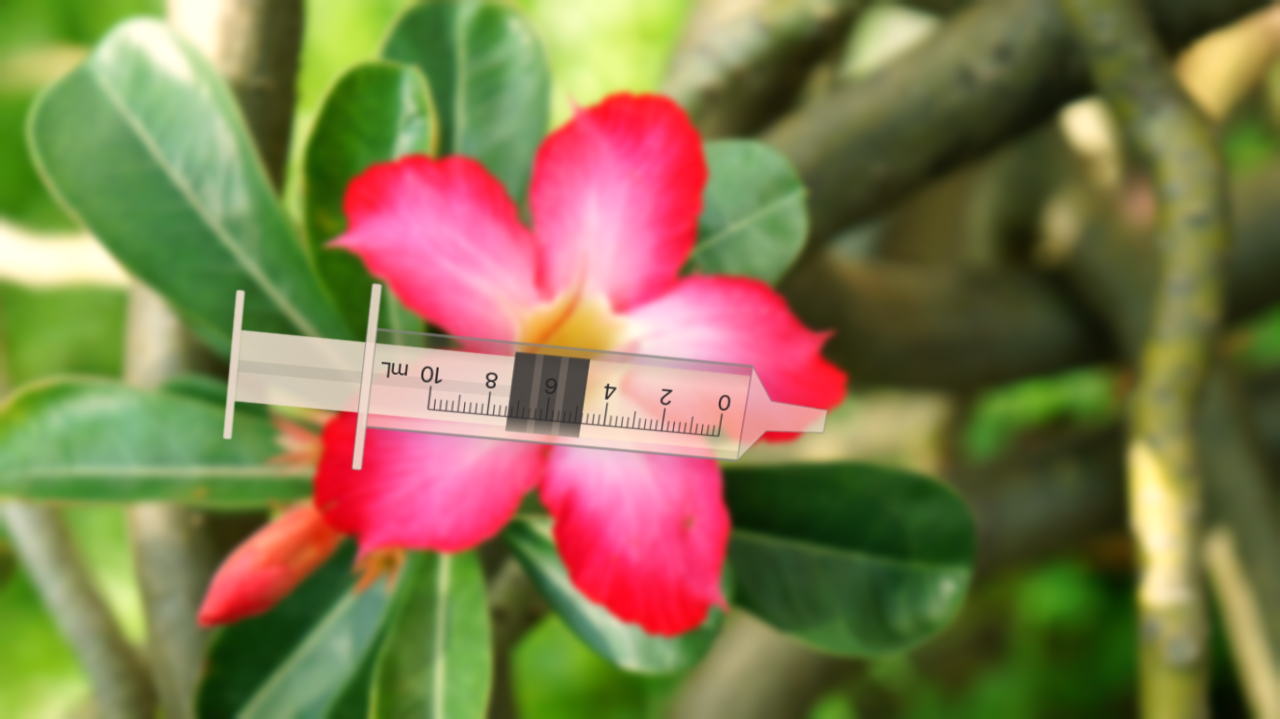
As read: 4.8mL
